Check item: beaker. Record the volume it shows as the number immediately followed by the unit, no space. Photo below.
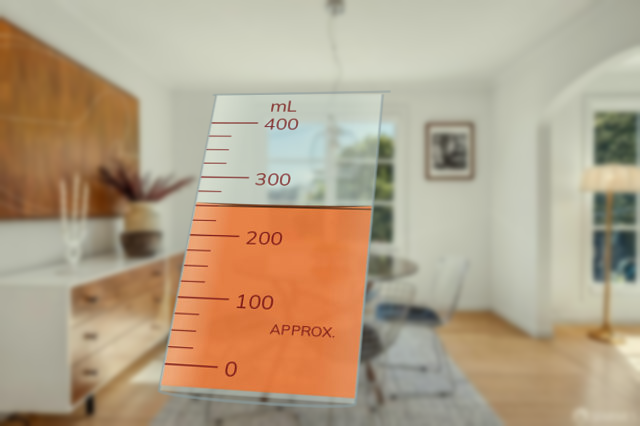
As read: 250mL
